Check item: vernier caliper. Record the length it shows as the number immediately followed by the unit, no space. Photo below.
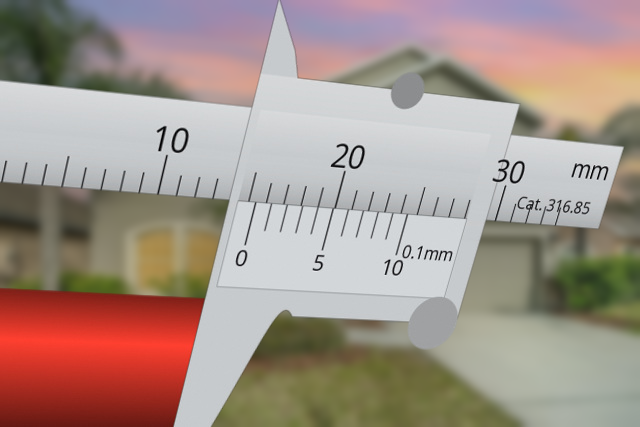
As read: 15.4mm
